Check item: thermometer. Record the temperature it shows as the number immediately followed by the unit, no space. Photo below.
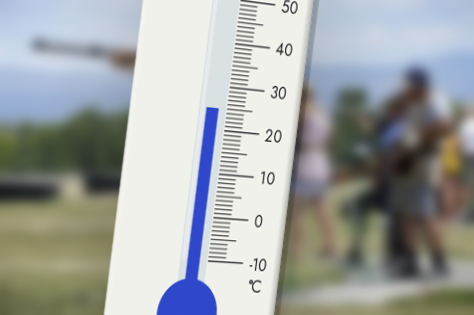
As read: 25°C
